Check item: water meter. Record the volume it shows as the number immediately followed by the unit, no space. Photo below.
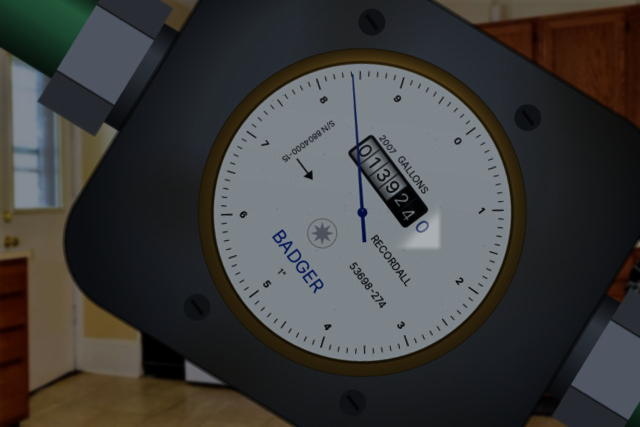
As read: 139238.4gal
